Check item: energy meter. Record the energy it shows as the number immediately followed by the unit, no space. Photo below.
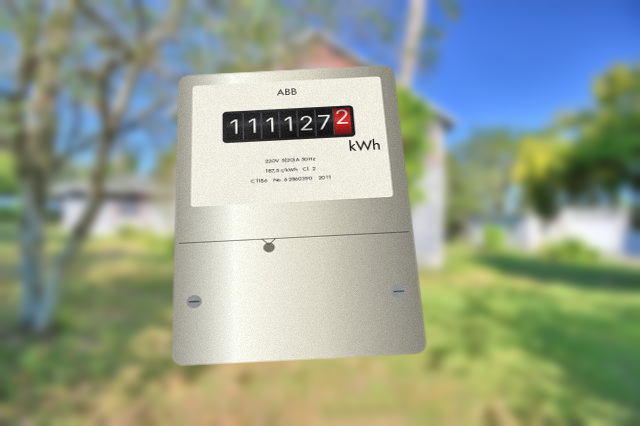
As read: 111127.2kWh
